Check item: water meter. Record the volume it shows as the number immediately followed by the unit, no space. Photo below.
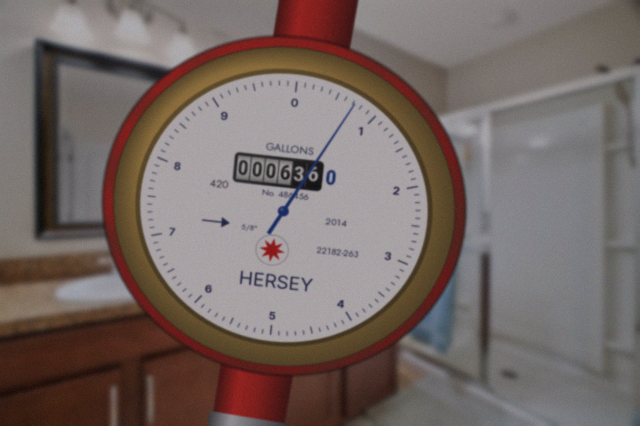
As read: 6360.7gal
